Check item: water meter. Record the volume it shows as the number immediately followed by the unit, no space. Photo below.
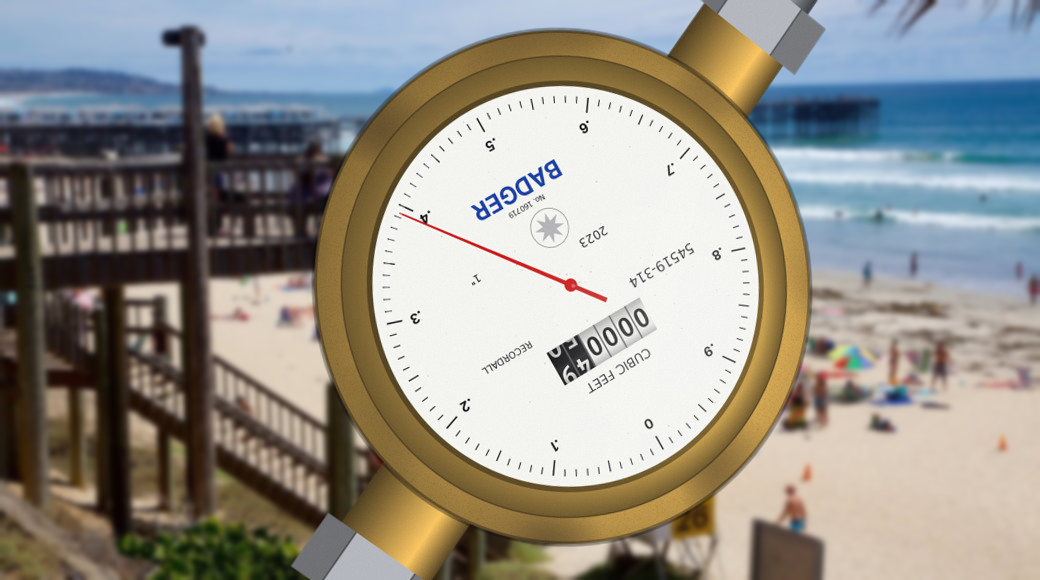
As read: 49.39ft³
